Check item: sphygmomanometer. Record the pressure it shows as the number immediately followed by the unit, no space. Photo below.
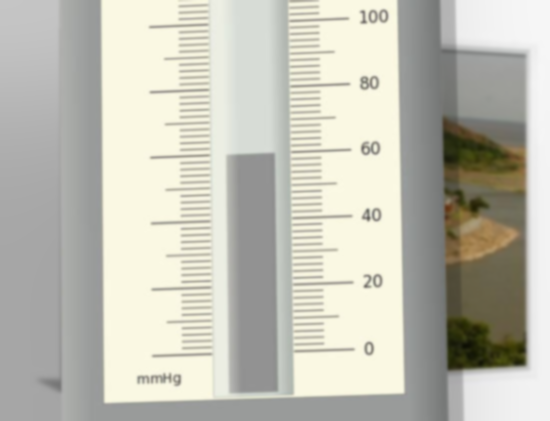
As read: 60mmHg
